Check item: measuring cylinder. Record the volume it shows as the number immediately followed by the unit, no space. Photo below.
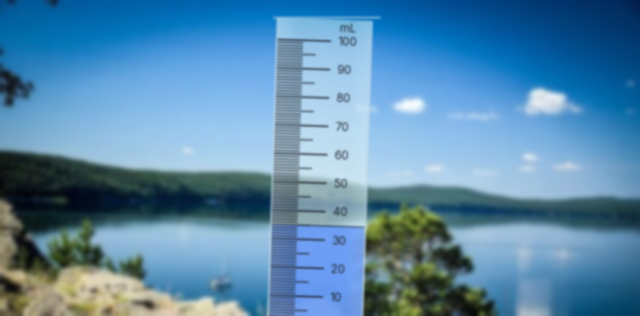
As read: 35mL
